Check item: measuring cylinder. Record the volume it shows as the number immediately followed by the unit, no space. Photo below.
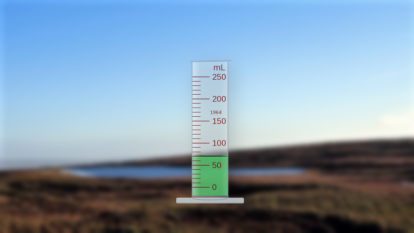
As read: 70mL
